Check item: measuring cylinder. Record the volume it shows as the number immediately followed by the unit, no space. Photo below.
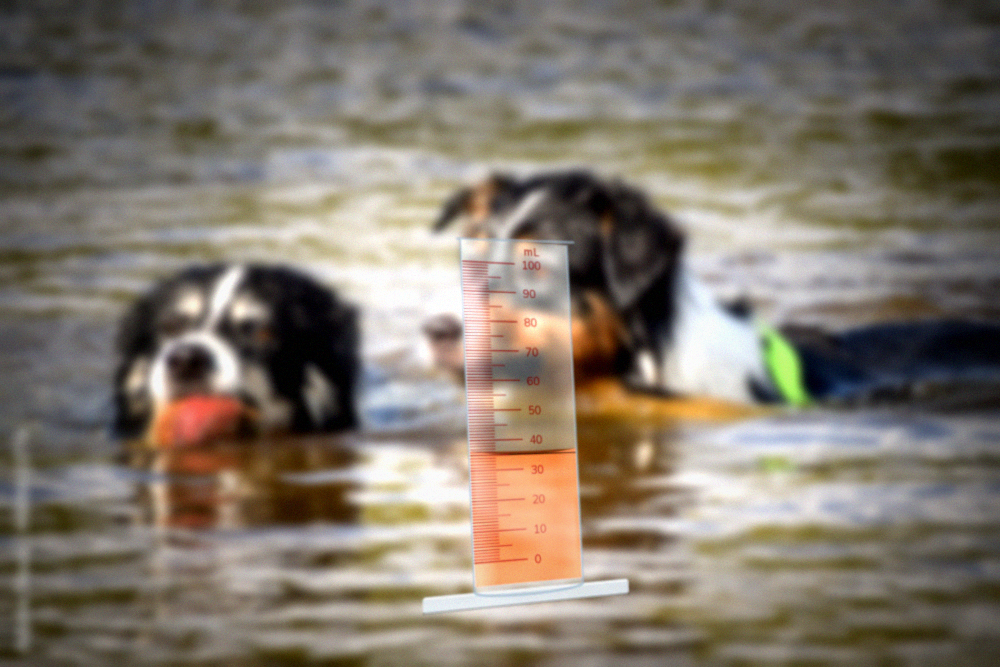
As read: 35mL
